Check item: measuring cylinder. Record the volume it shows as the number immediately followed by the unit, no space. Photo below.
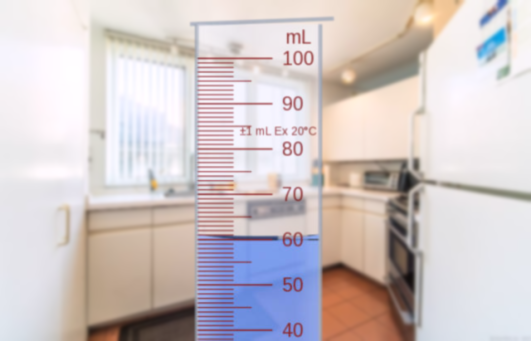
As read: 60mL
